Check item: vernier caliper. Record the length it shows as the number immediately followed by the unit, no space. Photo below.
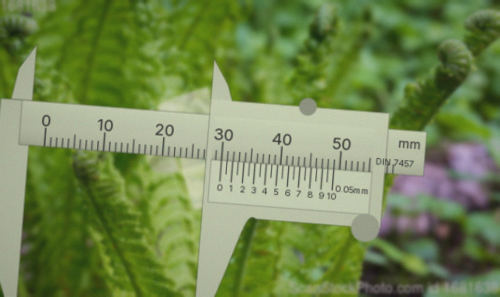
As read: 30.0mm
